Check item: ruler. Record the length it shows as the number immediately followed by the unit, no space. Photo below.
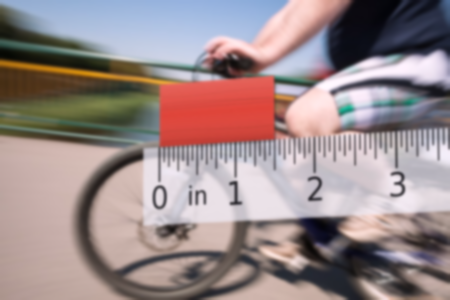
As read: 1.5in
